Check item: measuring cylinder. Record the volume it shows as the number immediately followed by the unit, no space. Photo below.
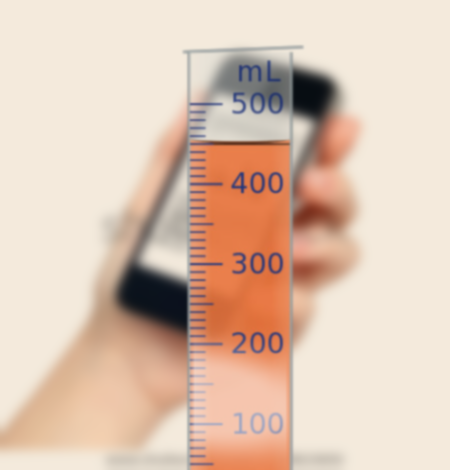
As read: 450mL
